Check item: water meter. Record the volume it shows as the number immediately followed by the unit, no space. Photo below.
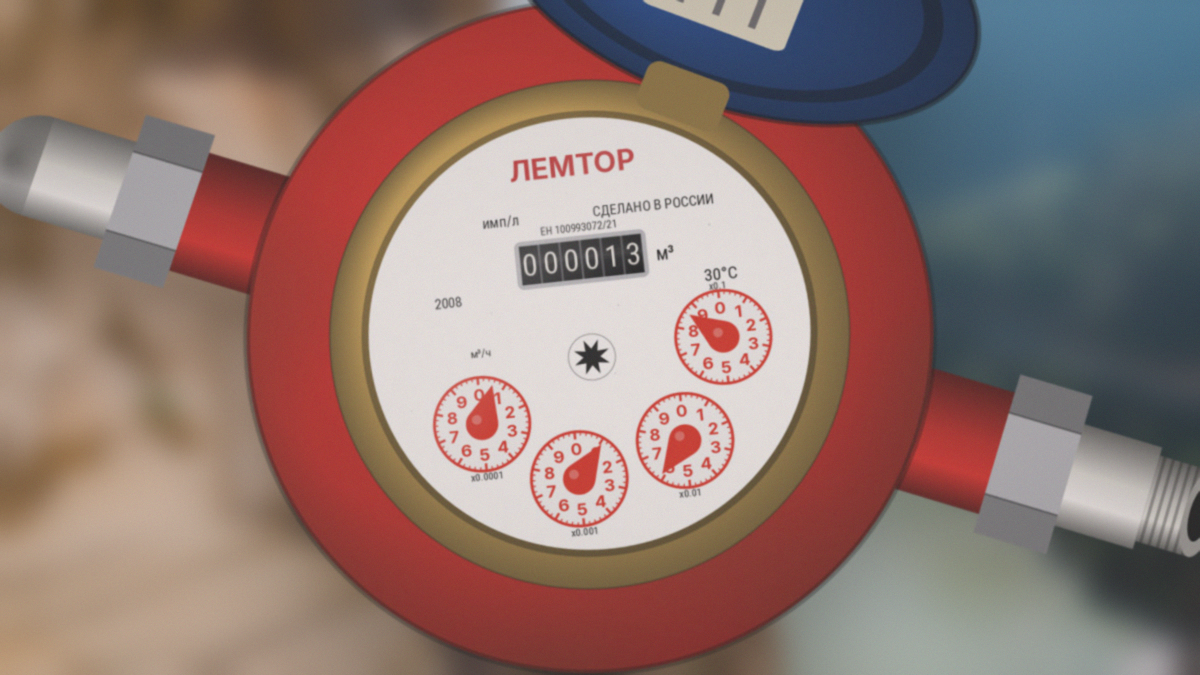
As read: 13.8610m³
